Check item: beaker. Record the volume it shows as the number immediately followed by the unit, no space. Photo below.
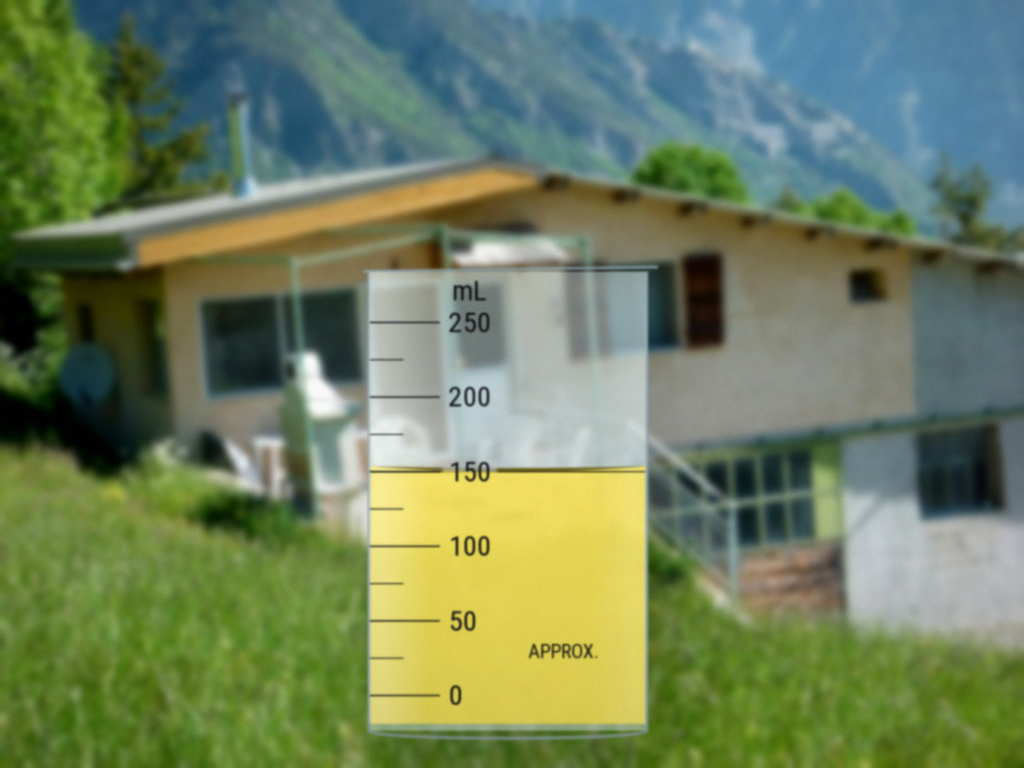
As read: 150mL
